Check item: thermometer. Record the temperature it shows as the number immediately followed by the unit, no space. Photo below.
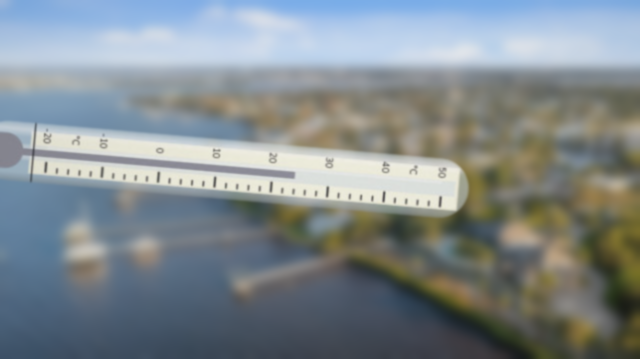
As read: 24°C
